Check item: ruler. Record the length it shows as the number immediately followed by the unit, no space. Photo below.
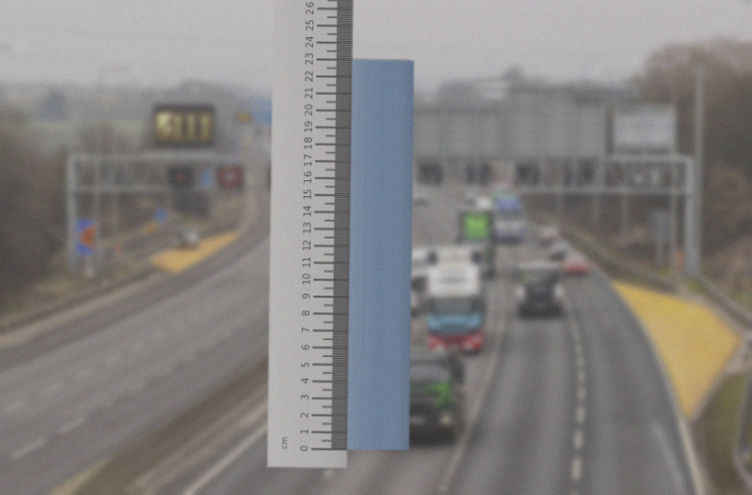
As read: 23cm
